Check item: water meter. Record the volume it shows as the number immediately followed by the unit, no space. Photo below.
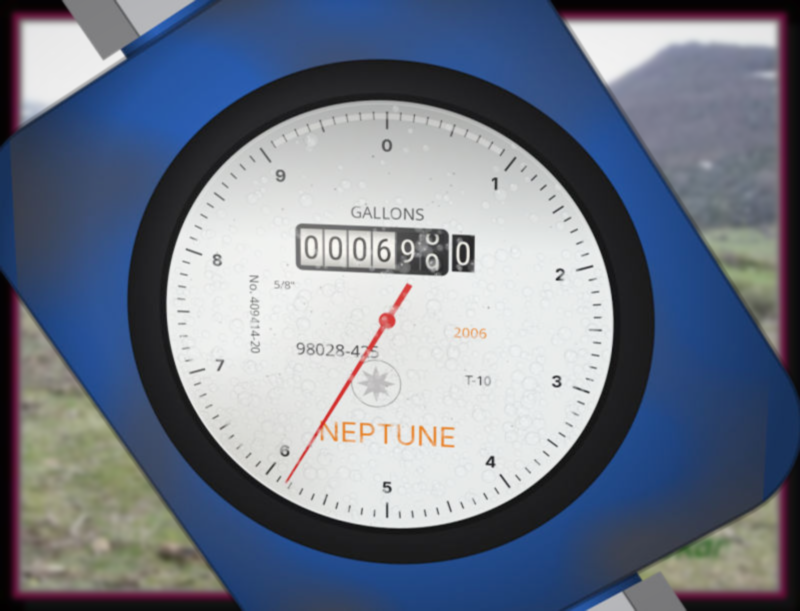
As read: 6985.8gal
